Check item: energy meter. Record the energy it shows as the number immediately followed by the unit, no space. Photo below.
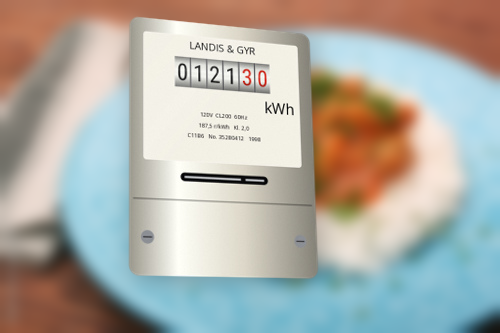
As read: 121.30kWh
